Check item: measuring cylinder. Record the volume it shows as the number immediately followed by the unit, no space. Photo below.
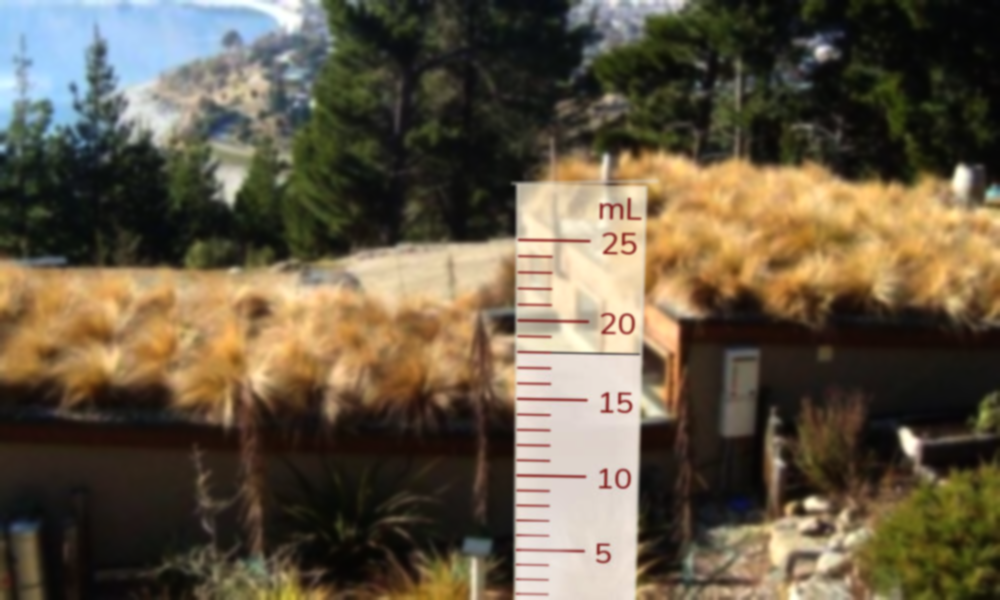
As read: 18mL
